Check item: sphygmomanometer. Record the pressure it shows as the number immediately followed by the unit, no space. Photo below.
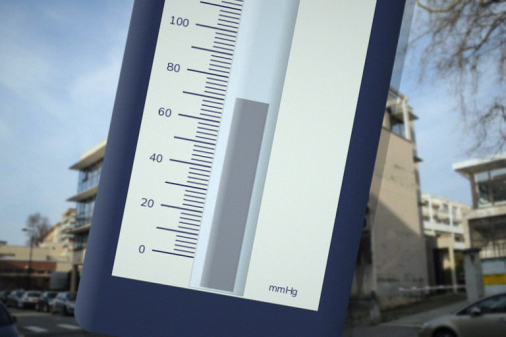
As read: 72mmHg
